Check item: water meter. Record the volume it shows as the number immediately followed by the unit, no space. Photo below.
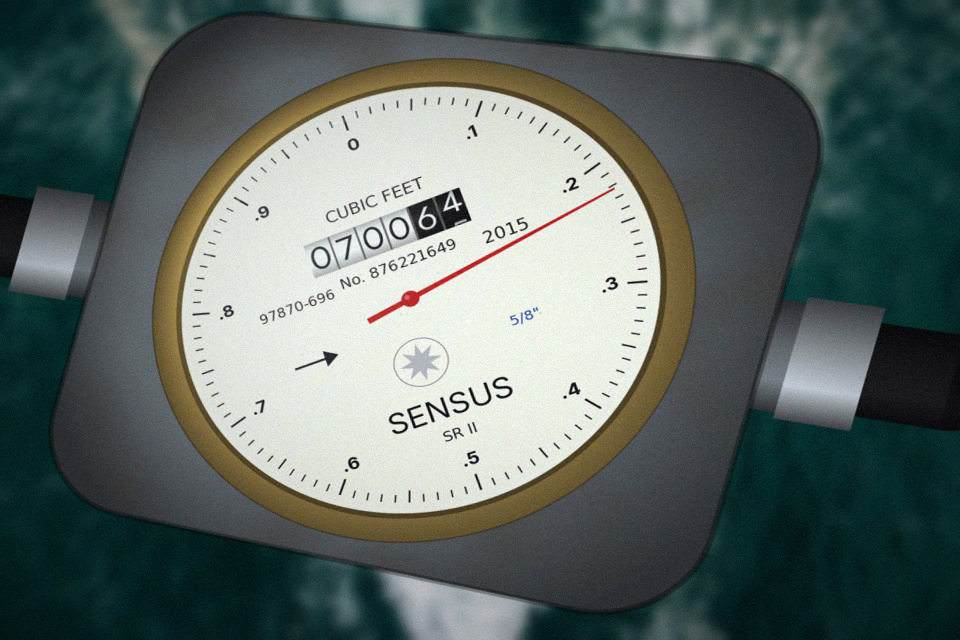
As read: 70064.22ft³
